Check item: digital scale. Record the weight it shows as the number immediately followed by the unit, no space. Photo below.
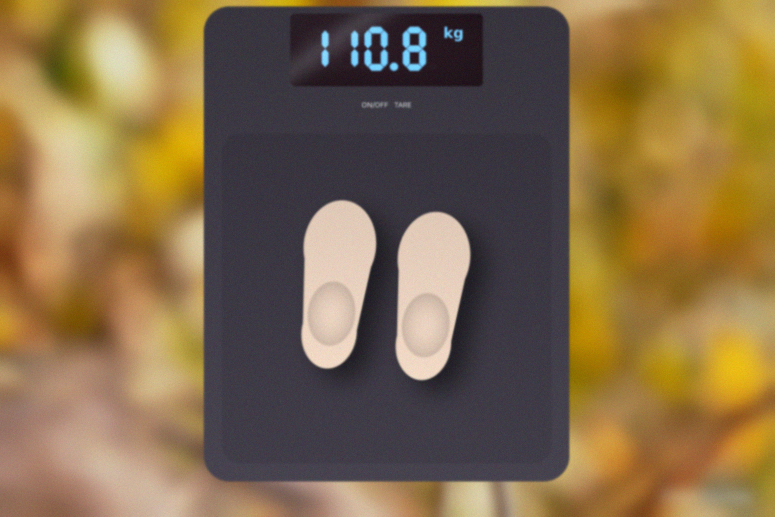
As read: 110.8kg
